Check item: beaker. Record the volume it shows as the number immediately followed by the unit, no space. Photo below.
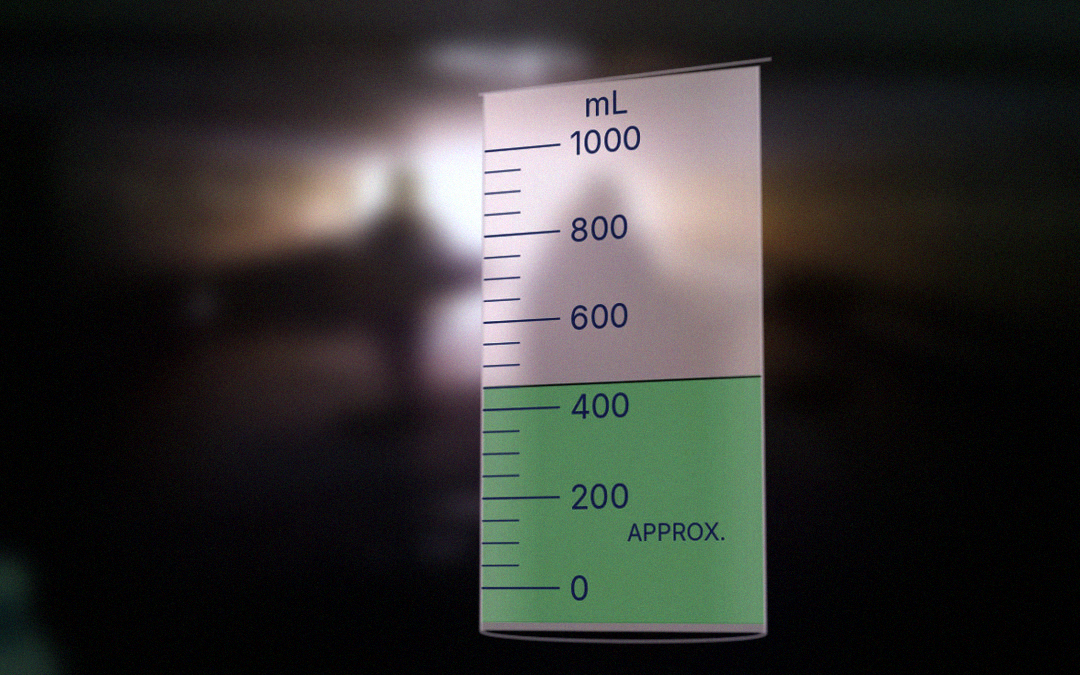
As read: 450mL
